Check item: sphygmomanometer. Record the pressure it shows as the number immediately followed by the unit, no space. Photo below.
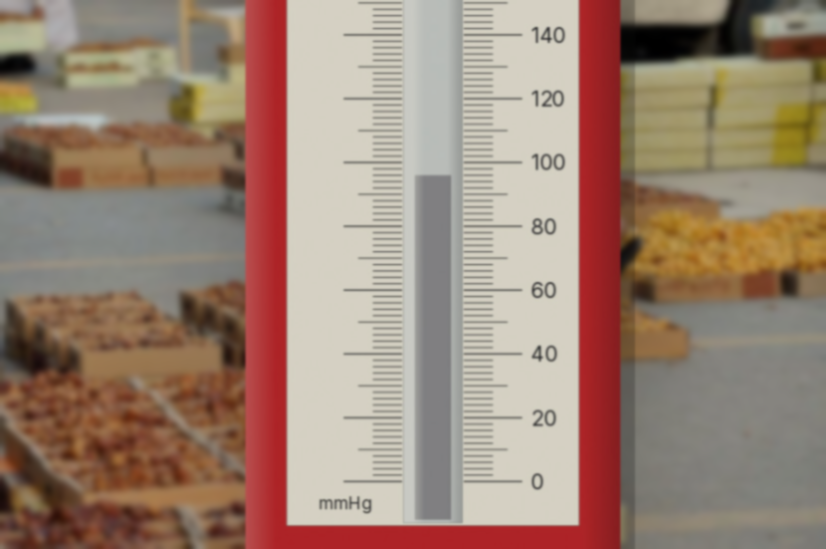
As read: 96mmHg
